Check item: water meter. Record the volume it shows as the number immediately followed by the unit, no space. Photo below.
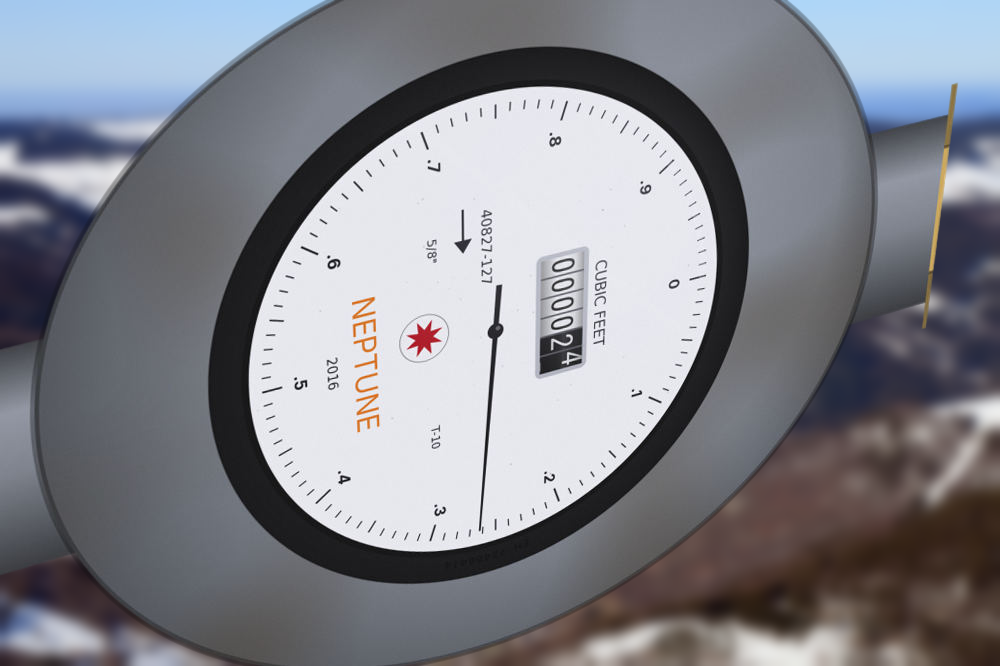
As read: 24.26ft³
